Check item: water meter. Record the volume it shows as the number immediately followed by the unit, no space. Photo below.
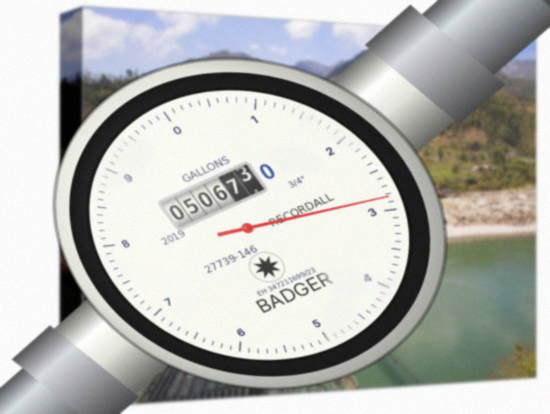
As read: 506732.8gal
